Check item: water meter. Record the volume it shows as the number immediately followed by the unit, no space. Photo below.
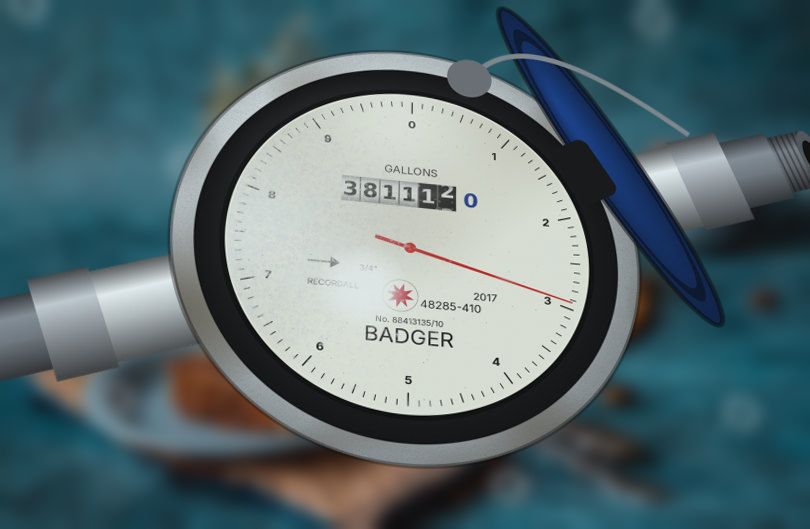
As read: 3811122.9gal
